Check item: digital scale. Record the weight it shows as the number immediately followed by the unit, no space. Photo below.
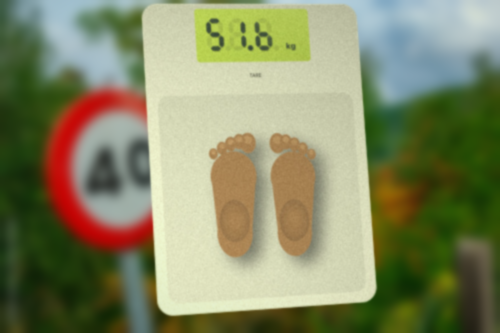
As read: 51.6kg
